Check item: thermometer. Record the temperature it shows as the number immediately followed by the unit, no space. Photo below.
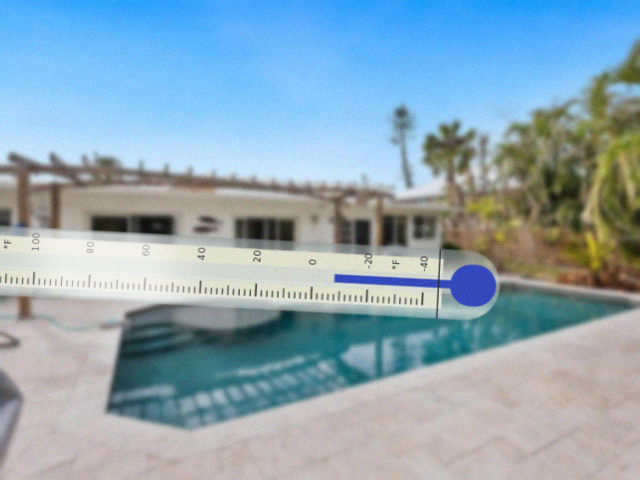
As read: -8°F
